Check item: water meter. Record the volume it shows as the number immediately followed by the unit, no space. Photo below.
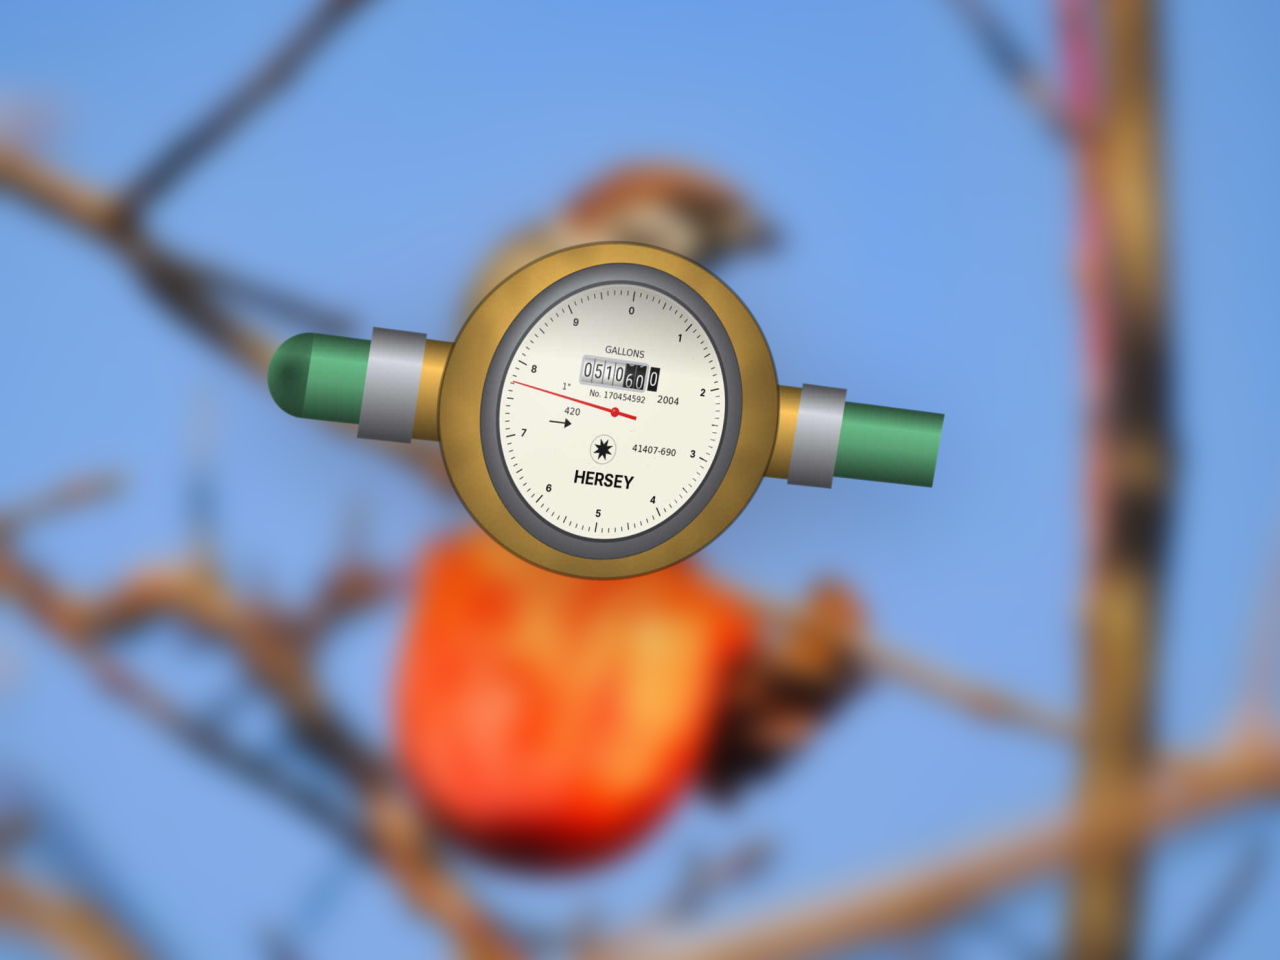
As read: 510597.7gal
